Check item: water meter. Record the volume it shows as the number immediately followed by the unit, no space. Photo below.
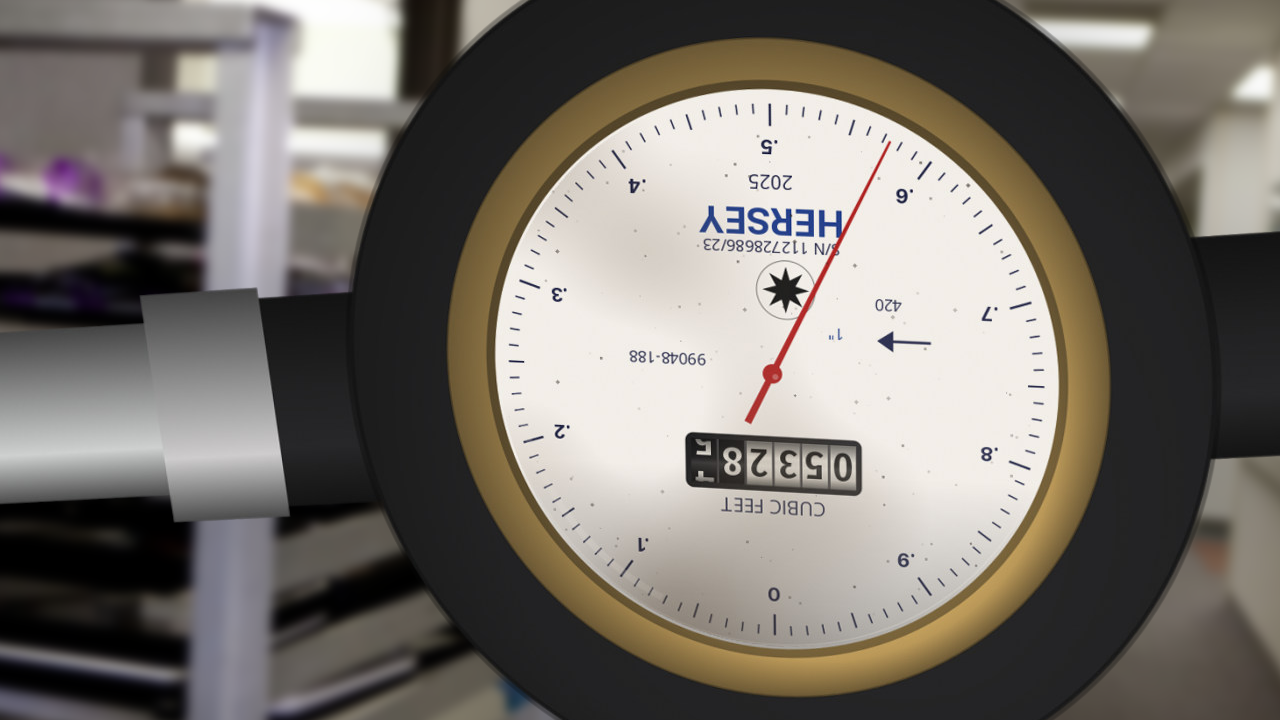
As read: 53284.57ft³
